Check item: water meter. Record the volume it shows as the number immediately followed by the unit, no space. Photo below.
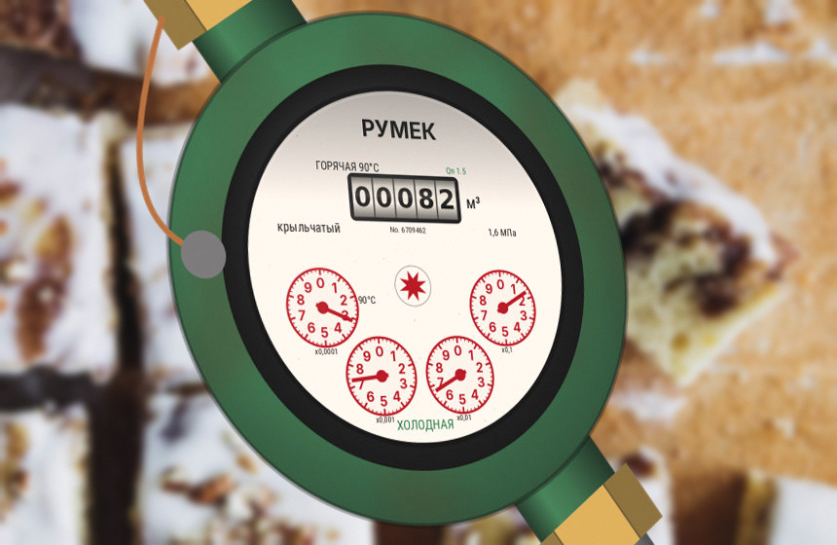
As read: 82.1673m³
